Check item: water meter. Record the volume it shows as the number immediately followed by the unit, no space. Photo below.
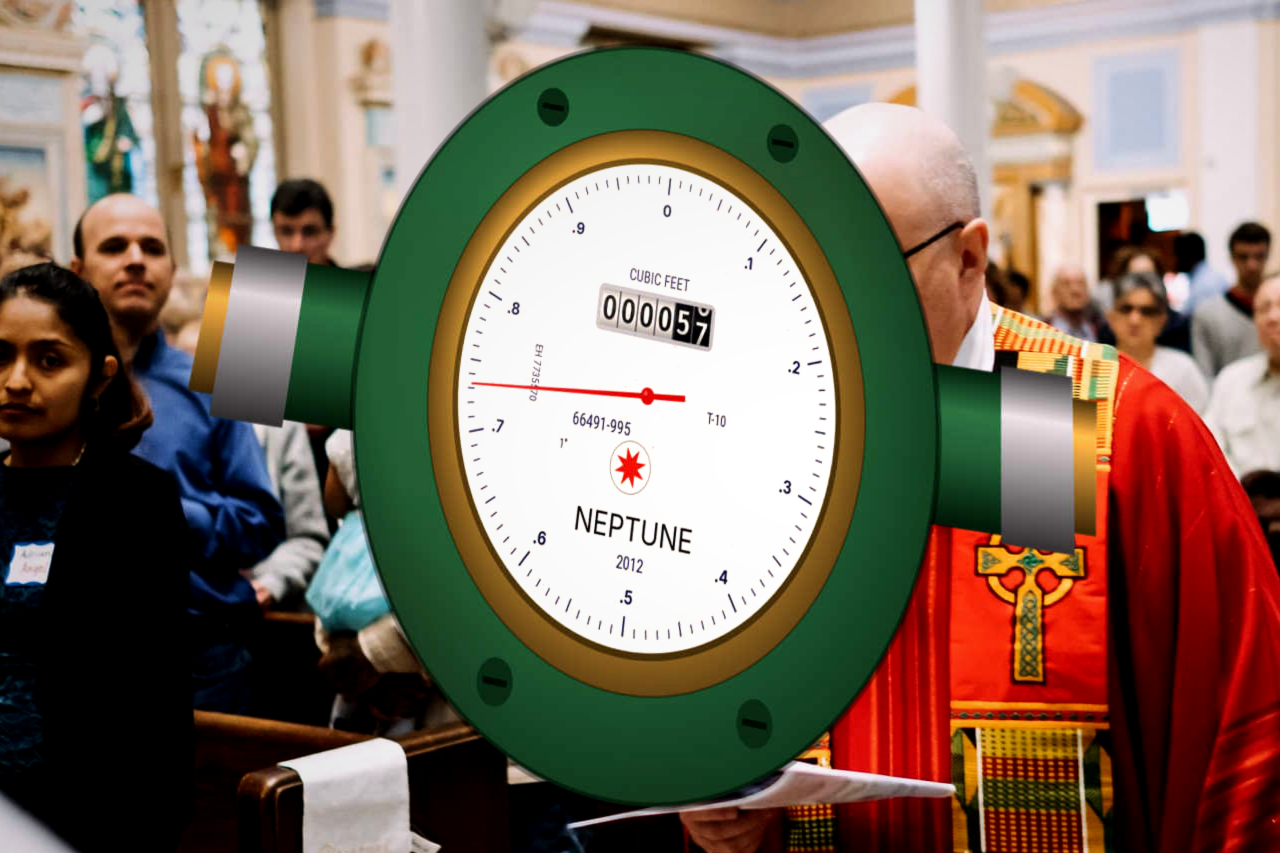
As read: 56.73ft³
